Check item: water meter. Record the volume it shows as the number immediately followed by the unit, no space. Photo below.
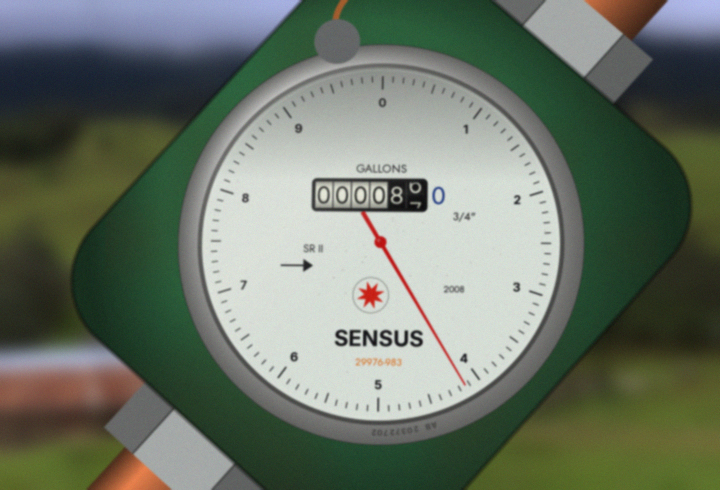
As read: 864.1gal
